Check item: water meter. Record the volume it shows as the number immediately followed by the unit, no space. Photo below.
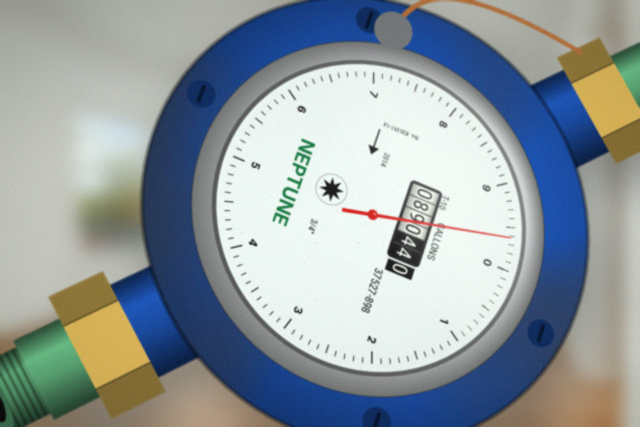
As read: 890439.6gal
